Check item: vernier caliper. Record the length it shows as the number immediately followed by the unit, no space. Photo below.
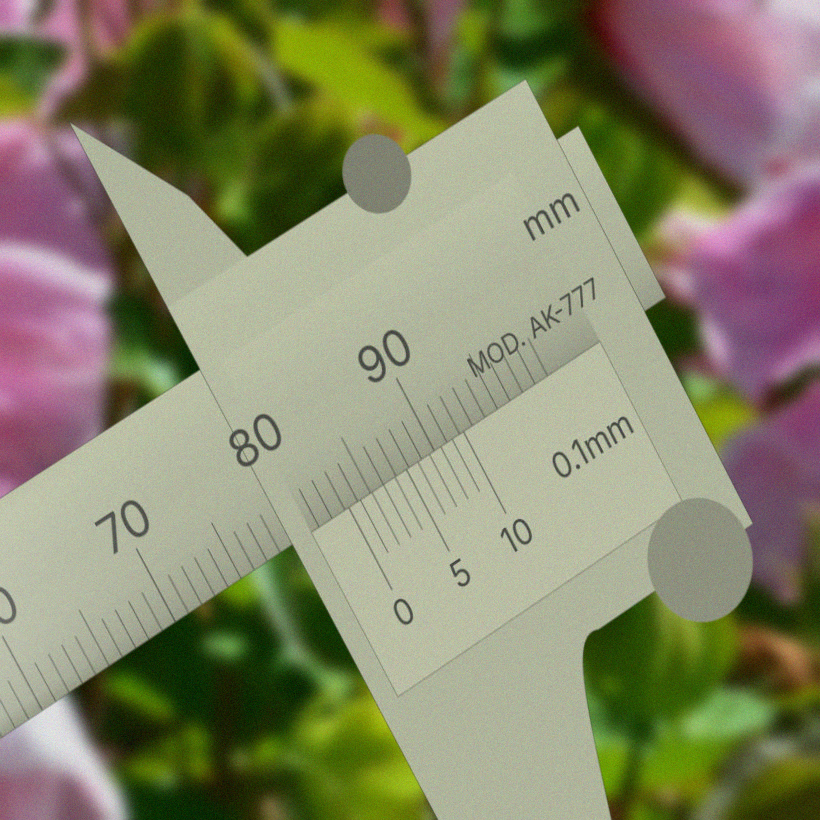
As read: 83.3mm
